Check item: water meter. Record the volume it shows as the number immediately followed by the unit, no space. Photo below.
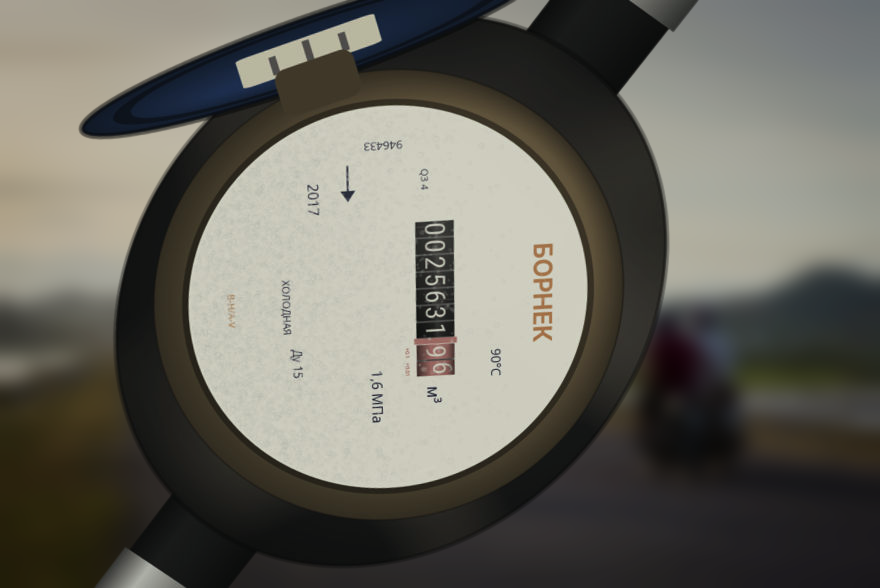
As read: 25631.96m³
